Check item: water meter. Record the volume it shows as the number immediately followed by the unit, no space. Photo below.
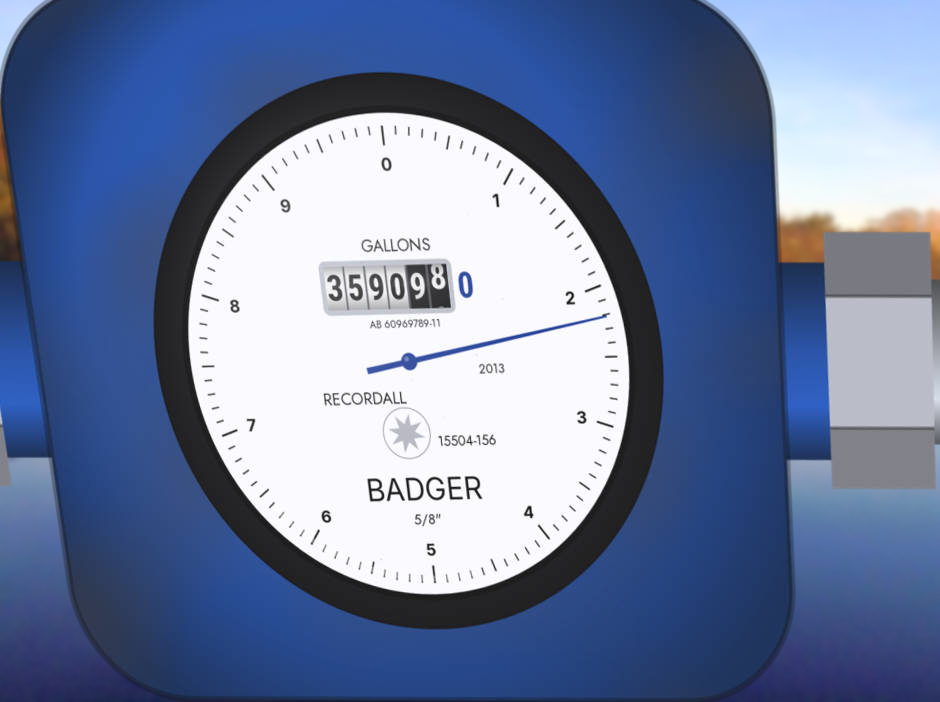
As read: 3590982.2gal
